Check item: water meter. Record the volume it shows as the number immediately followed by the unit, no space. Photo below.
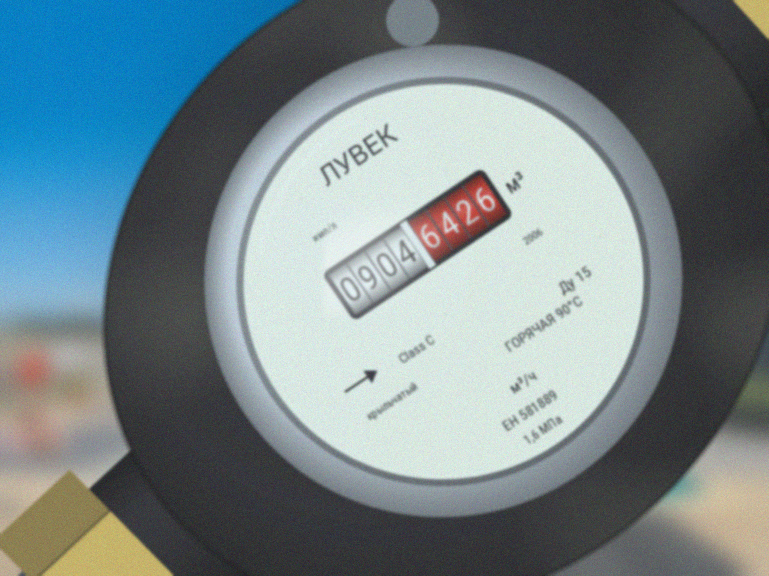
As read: 904.6426m³
